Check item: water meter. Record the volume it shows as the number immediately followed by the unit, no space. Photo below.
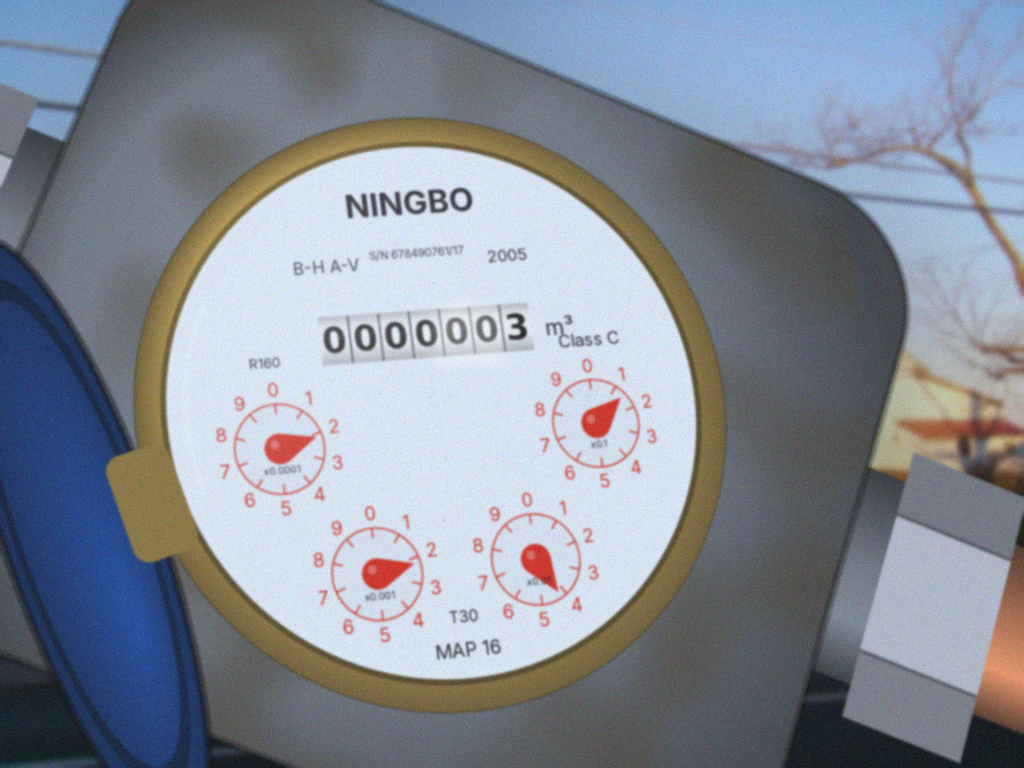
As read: 3.1422m³
